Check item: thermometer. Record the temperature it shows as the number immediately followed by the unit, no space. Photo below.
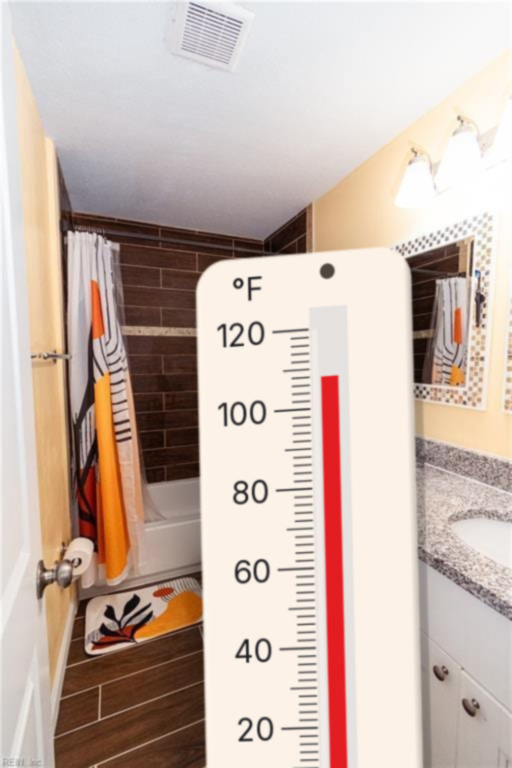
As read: 108°F
